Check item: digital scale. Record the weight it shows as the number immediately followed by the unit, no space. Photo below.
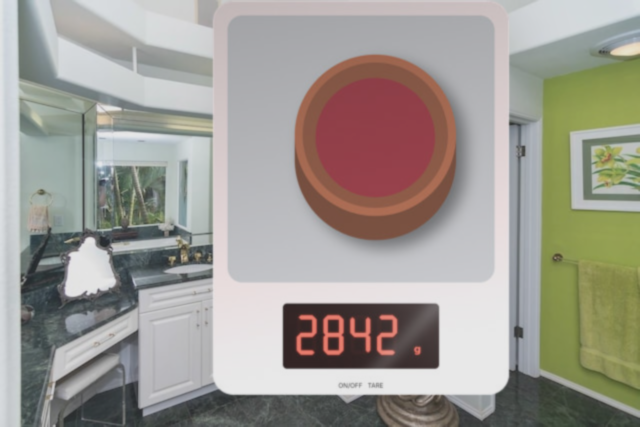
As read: 2842g
